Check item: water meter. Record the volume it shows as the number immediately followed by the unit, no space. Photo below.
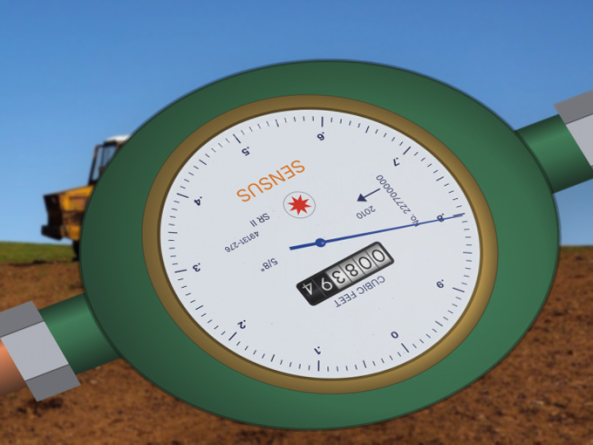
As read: 8393.80ft³
